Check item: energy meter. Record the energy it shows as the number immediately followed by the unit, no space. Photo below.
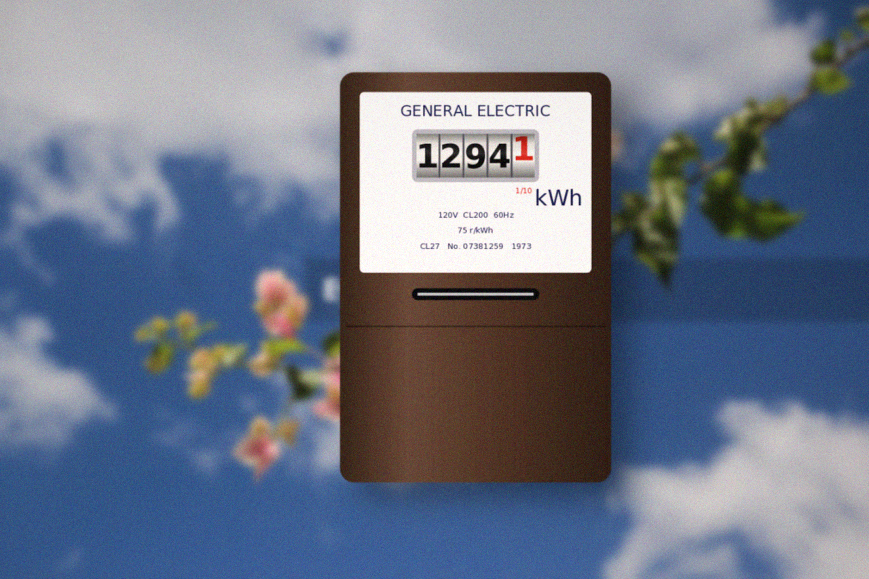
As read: 1294.1kWh
